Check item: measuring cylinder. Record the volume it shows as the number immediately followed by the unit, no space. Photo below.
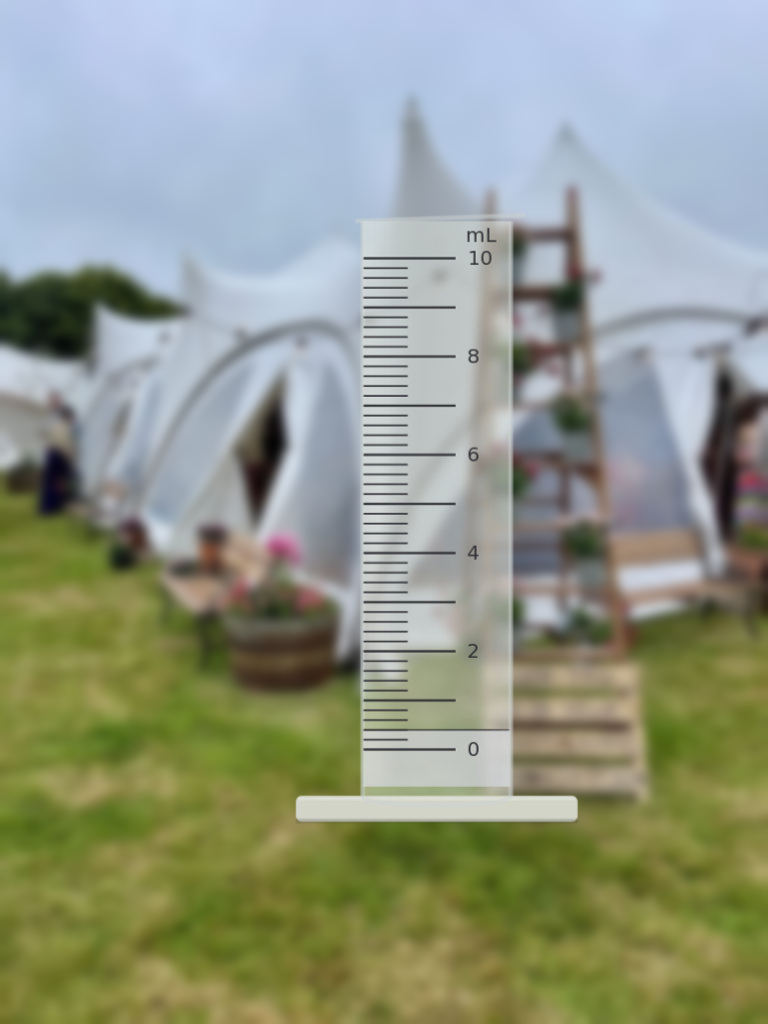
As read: 0.4mL
